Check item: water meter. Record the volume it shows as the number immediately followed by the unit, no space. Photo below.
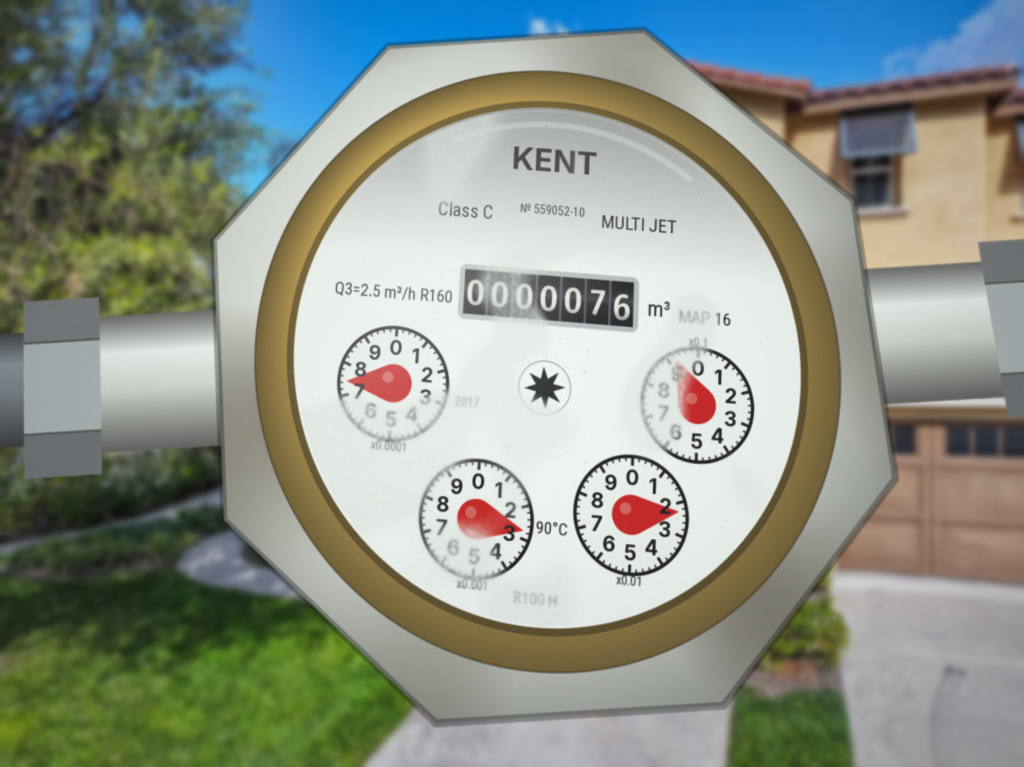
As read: 75.9227m³
